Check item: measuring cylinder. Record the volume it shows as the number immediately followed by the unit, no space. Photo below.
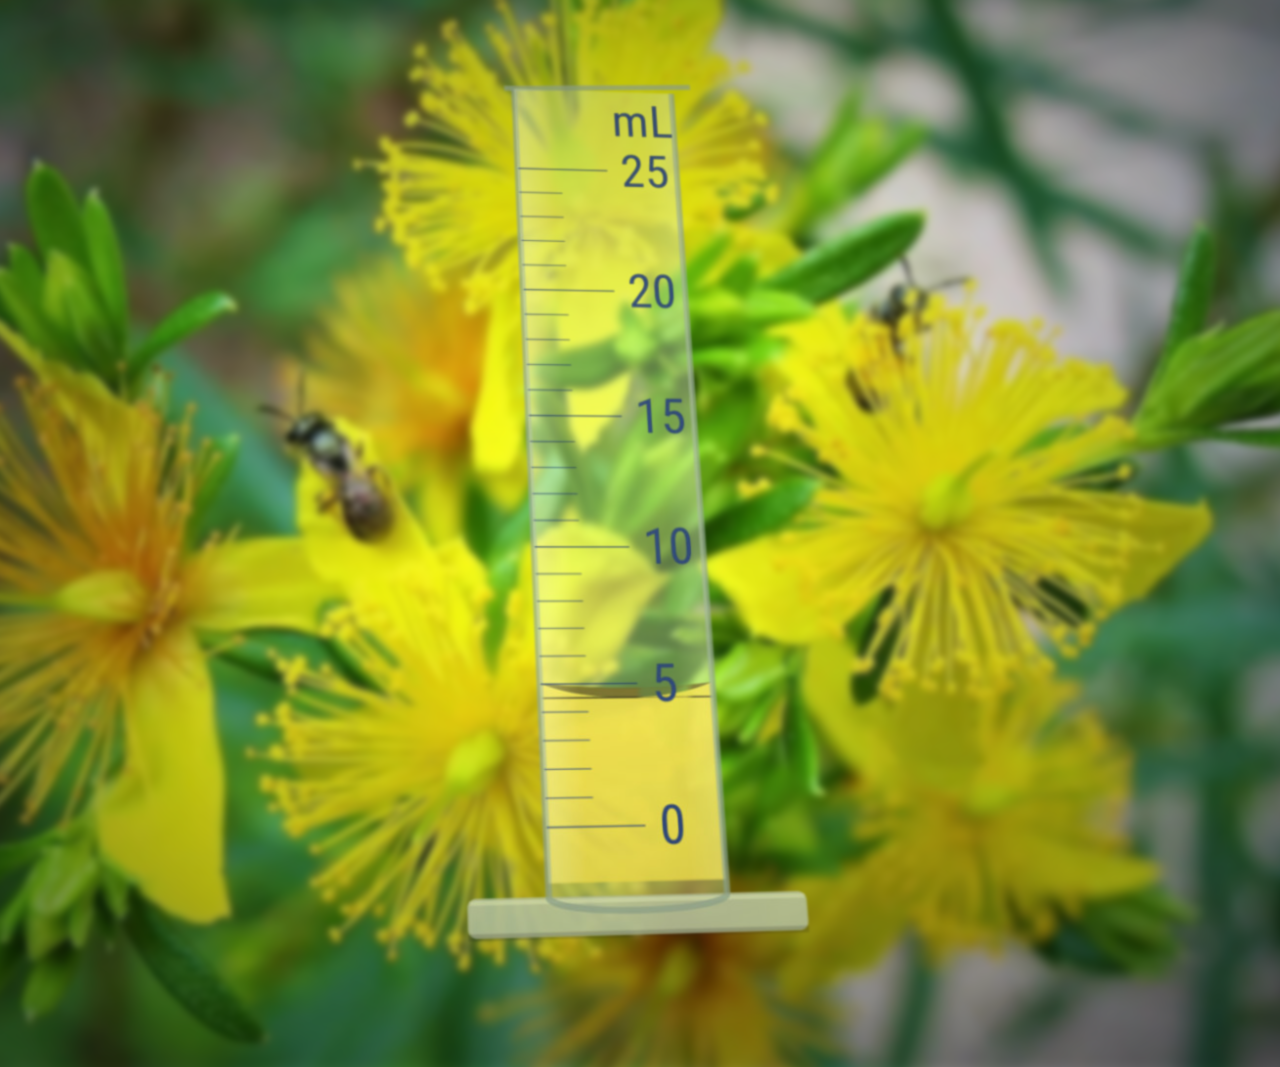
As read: 4.5mL
